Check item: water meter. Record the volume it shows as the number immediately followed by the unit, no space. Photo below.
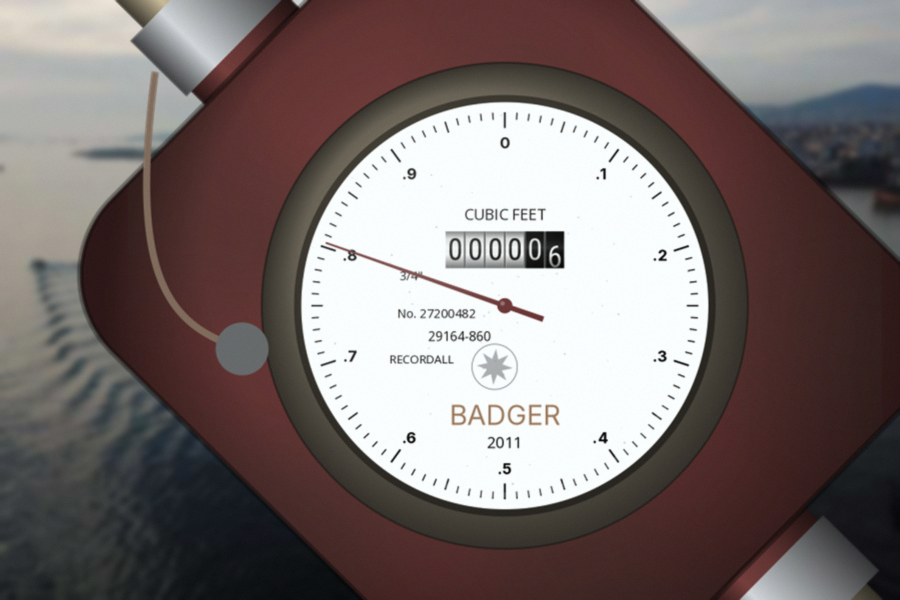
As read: 5.80ft³
